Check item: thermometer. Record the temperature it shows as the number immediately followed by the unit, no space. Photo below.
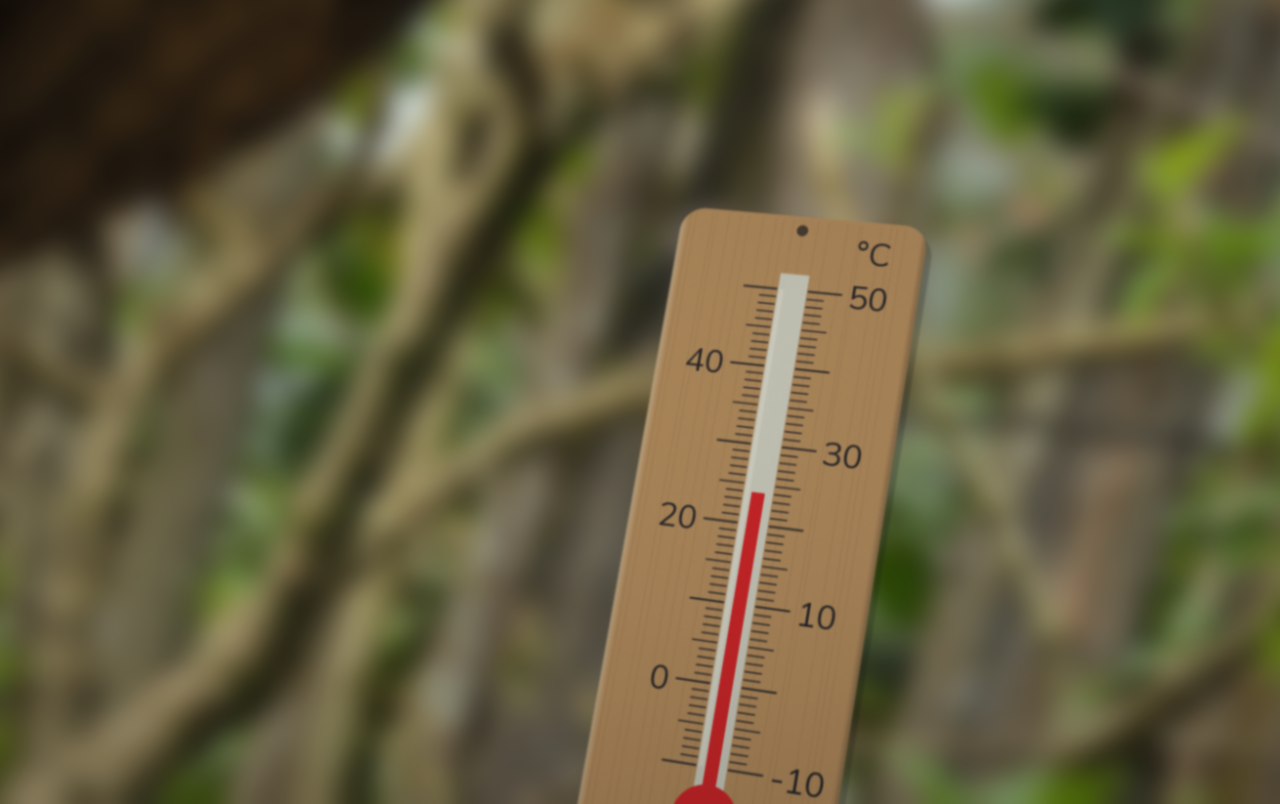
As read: 24°C
